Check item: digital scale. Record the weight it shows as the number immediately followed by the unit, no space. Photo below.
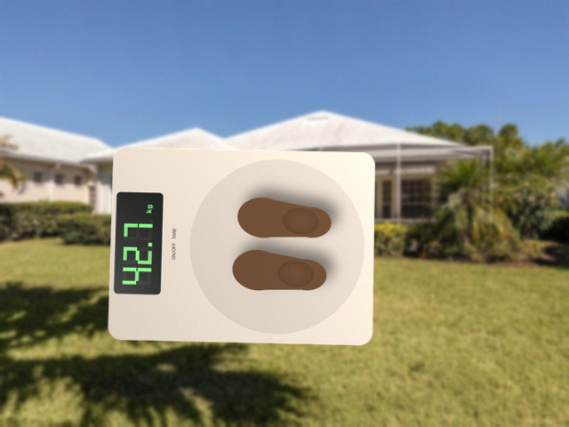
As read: 42.7kg
